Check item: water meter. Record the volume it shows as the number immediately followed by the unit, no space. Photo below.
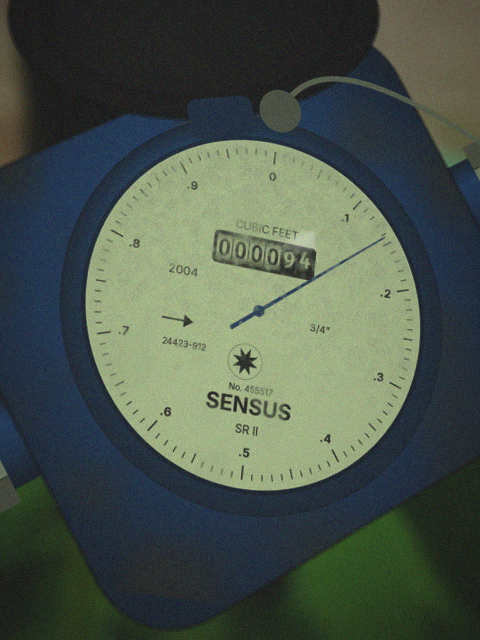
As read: 94.14ft³
